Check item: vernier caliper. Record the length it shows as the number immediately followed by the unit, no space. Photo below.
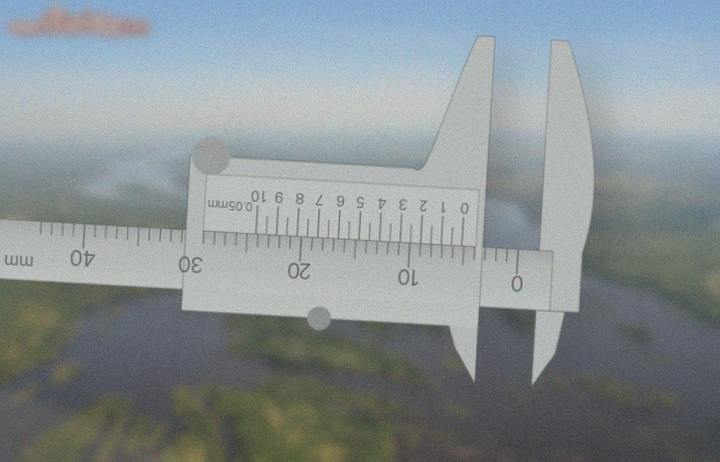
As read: 5.2mm
